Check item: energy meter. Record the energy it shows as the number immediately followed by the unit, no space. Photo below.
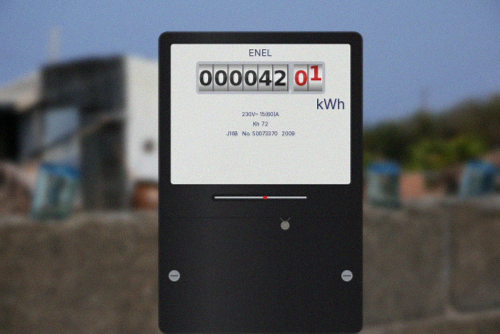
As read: 42.01kWh
